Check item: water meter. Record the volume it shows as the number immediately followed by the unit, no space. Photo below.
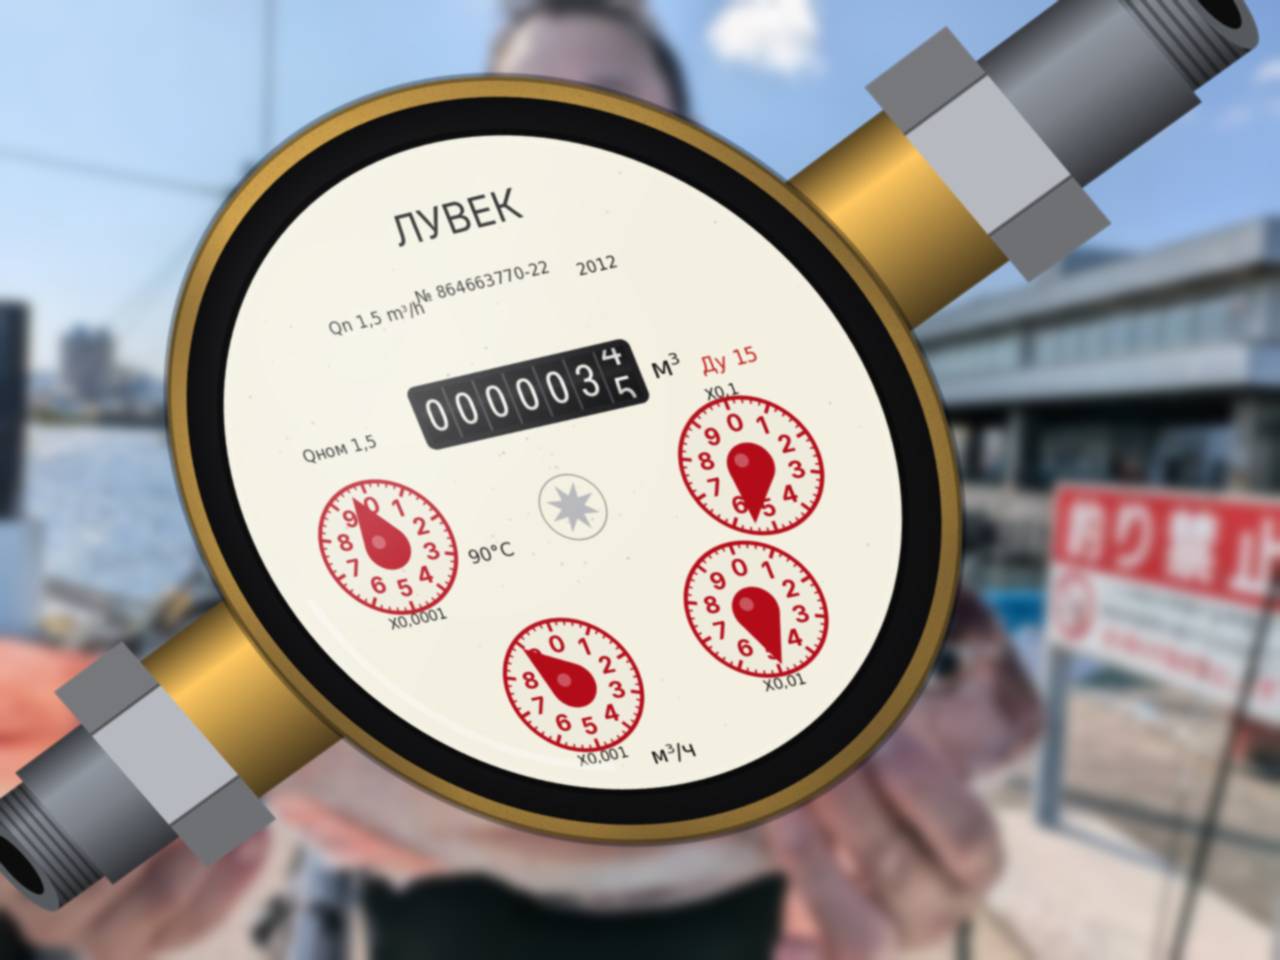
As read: 34.5489m³
